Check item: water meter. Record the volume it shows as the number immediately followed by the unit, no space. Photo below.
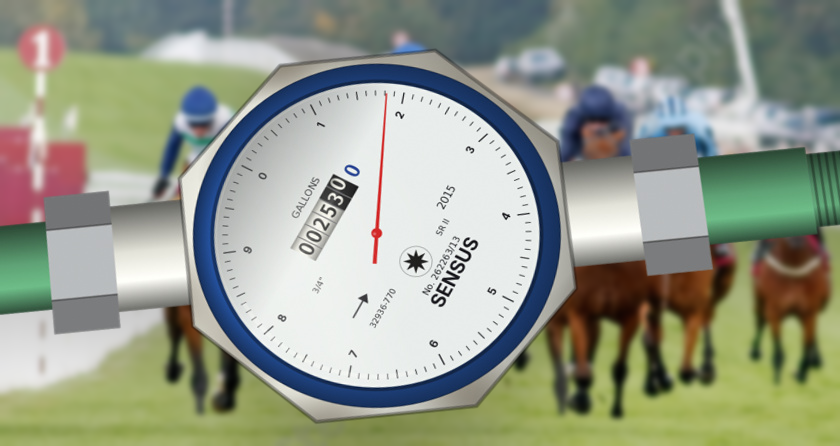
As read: 25301.8gal
